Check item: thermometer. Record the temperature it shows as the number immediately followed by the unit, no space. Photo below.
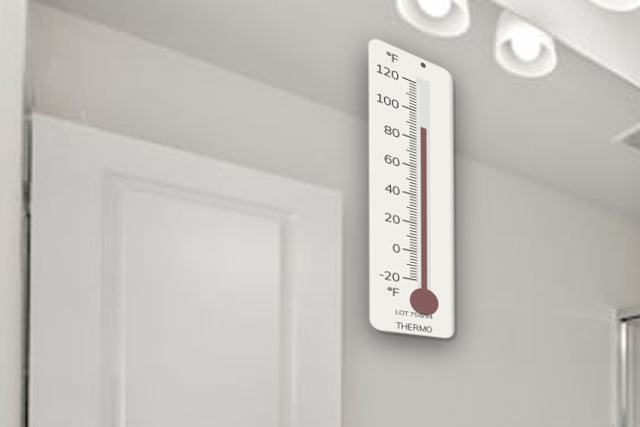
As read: 90°F
